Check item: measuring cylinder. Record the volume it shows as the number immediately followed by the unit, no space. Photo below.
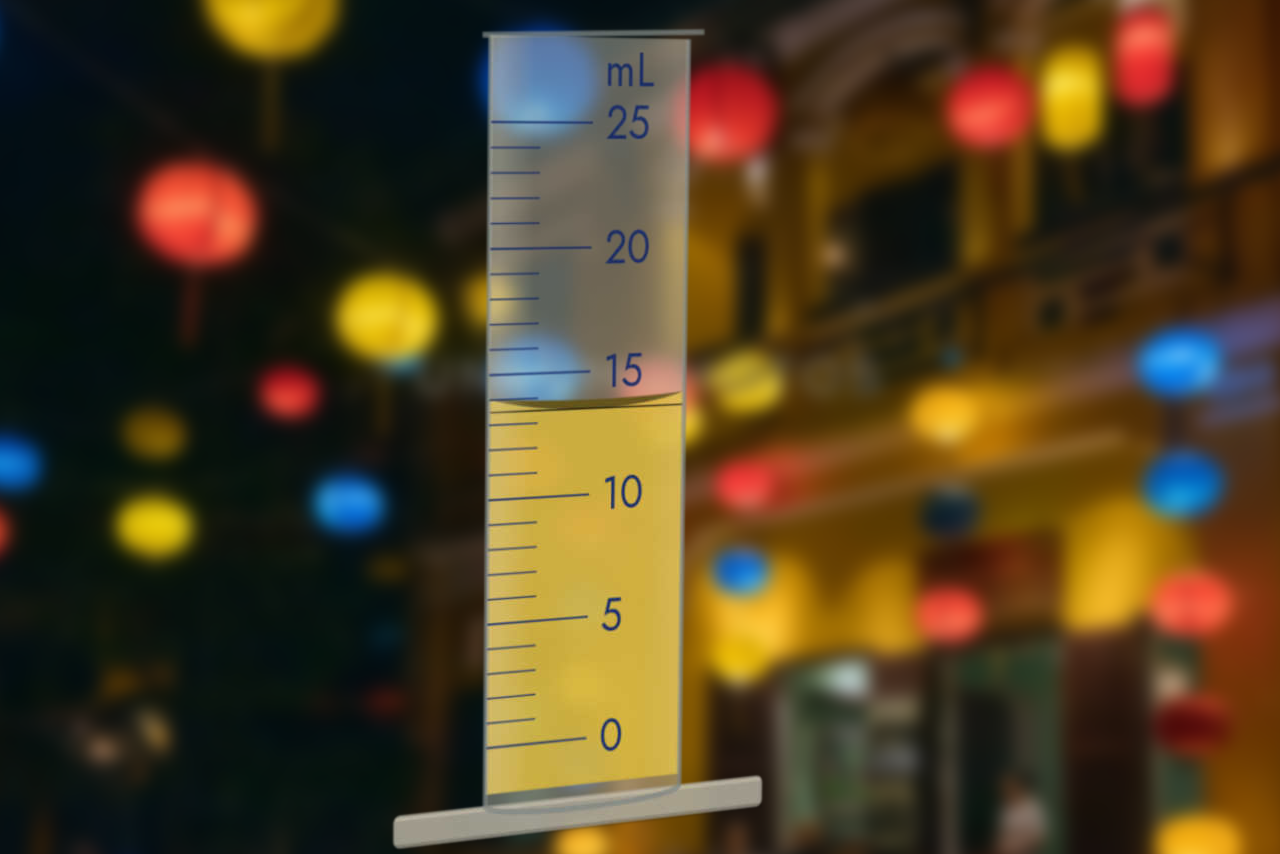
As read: 13.5mL
